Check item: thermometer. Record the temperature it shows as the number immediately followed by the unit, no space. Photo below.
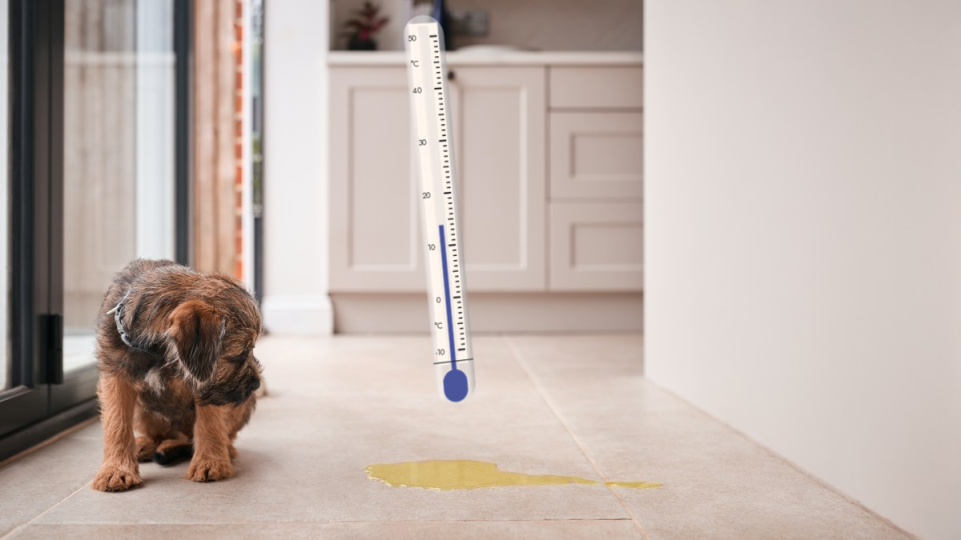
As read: 14°C
